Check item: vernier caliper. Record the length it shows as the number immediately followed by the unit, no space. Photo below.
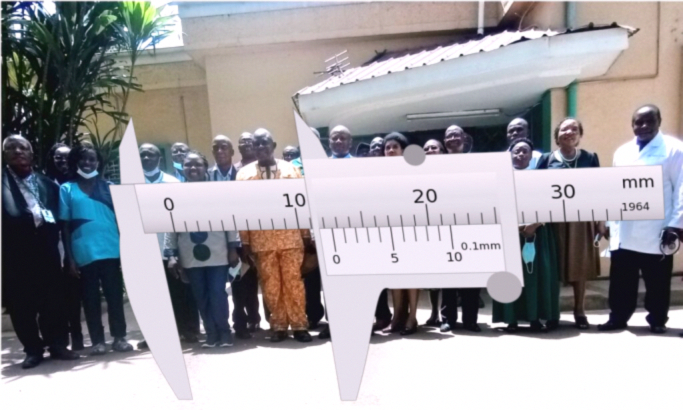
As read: 12.6mm
